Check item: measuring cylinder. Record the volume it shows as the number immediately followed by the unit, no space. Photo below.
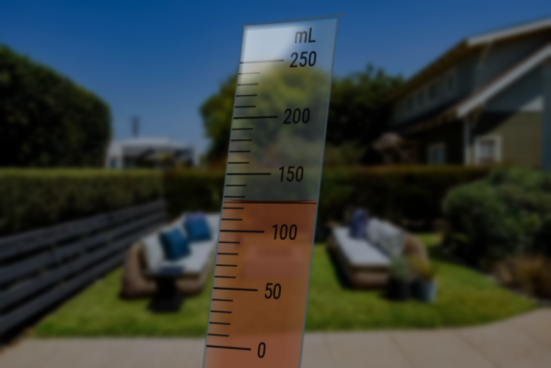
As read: 125mL
